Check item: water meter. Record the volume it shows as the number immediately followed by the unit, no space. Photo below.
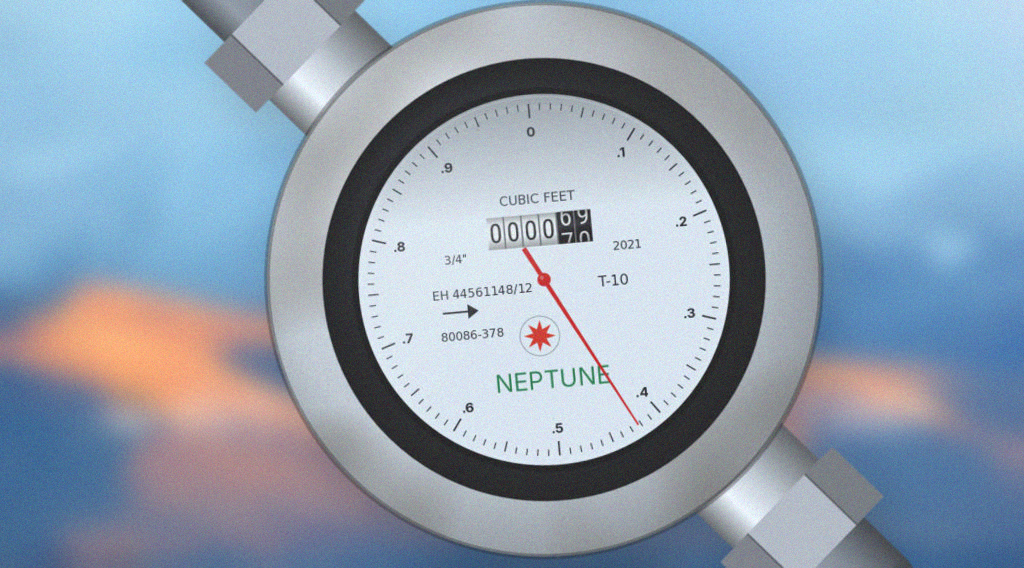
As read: 69.42ft³
